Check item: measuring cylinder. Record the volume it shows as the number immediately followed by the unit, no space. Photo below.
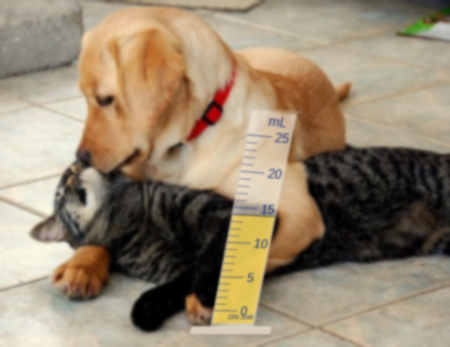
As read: 14mL
